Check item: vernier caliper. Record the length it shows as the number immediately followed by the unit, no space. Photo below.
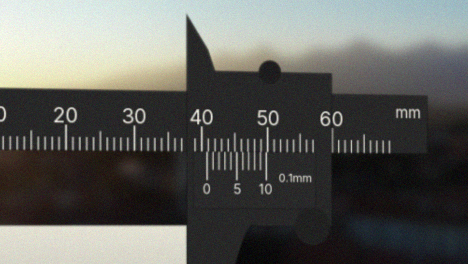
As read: 40.8mm
